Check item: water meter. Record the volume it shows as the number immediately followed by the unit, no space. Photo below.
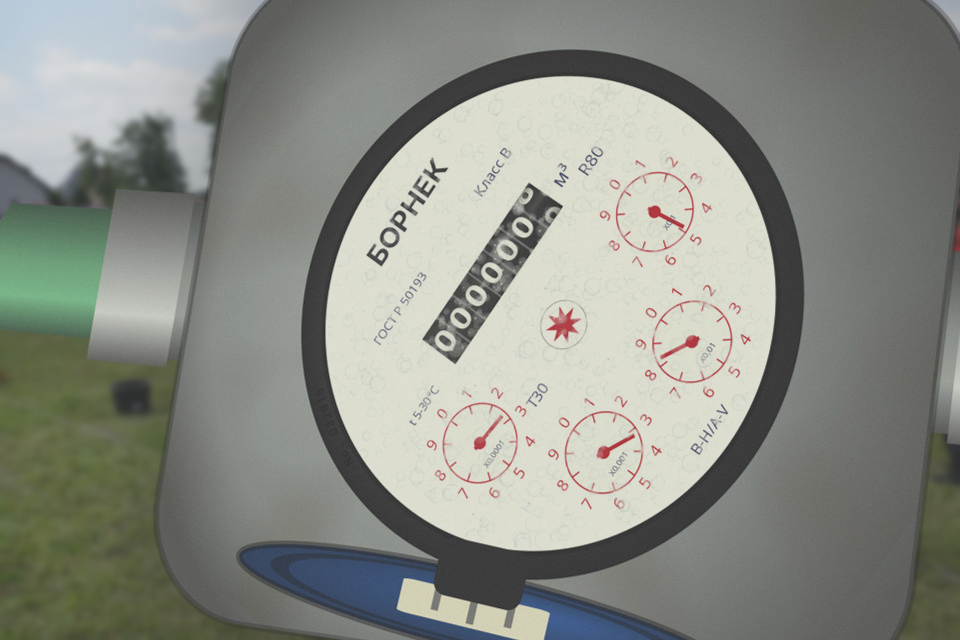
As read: 8.4832m³
